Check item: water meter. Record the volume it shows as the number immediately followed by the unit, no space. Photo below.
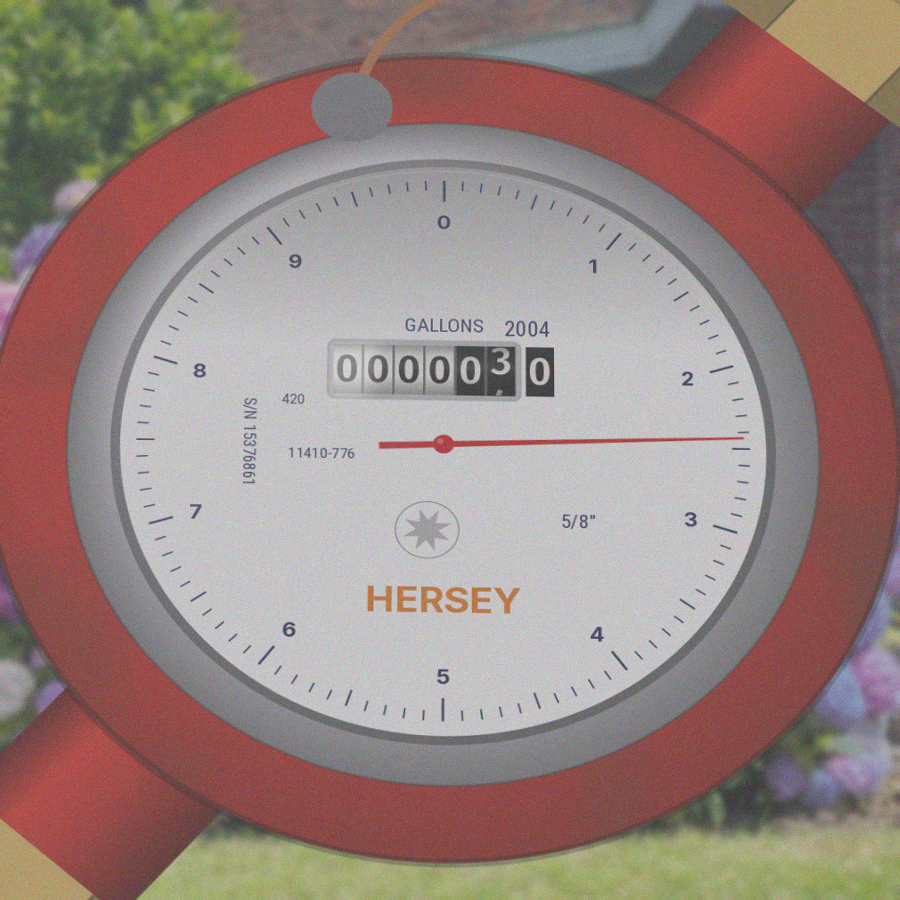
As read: 32.4gal
